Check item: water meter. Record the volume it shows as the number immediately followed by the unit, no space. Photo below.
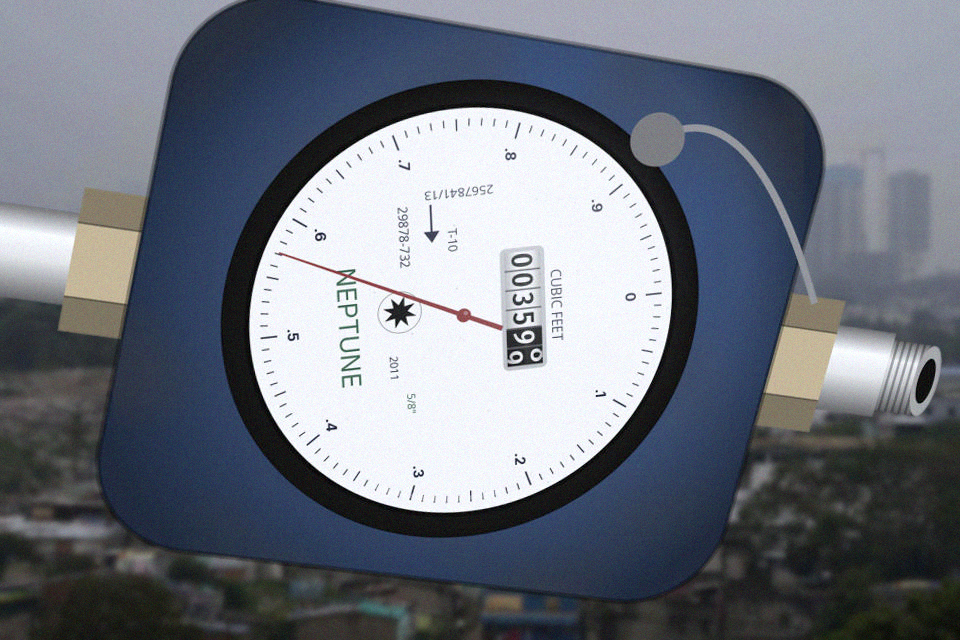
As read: 3598.57ft³
